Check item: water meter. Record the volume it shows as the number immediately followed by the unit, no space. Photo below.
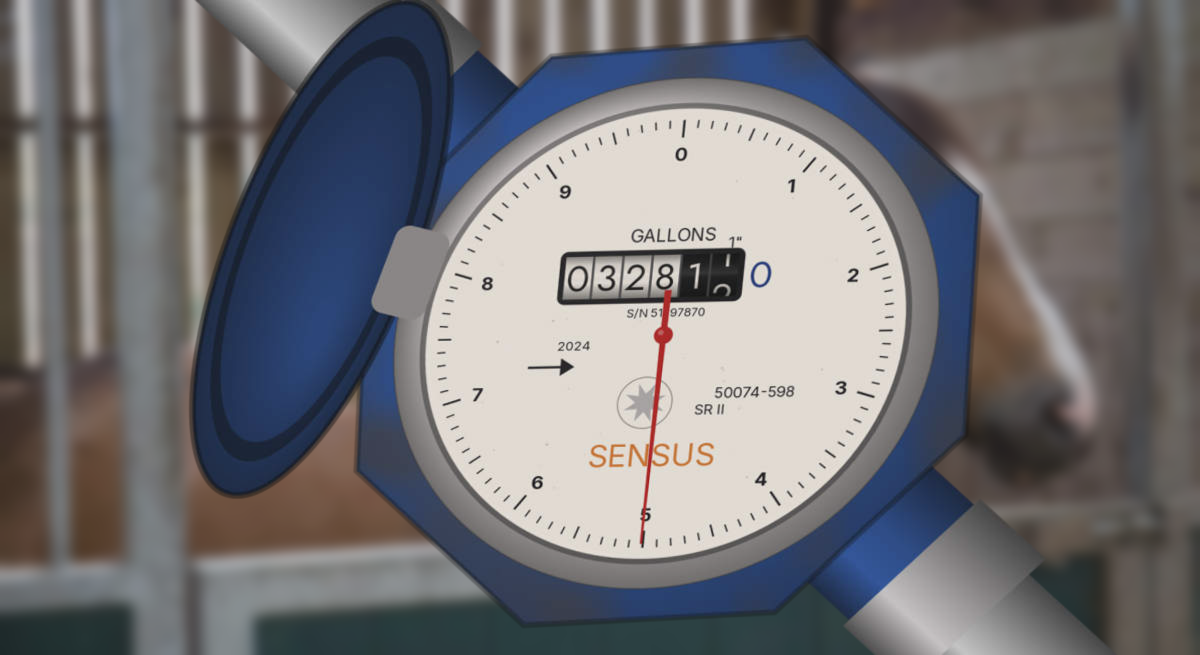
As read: 328115.0gal
